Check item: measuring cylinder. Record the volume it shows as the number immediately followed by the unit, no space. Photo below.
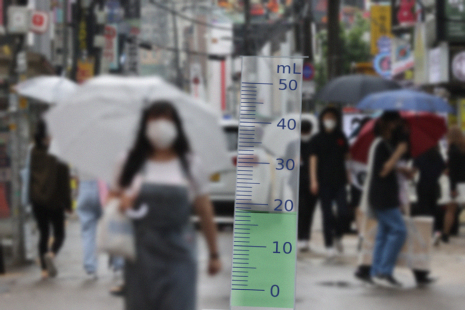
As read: 18mL
